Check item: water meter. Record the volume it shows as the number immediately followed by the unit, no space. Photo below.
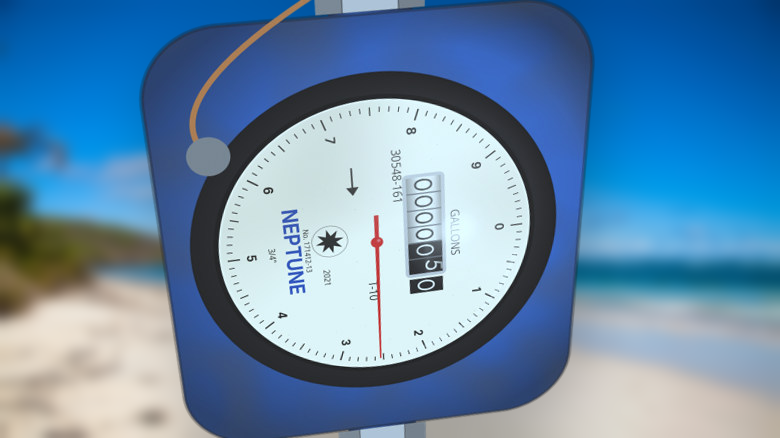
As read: 52.5gal
